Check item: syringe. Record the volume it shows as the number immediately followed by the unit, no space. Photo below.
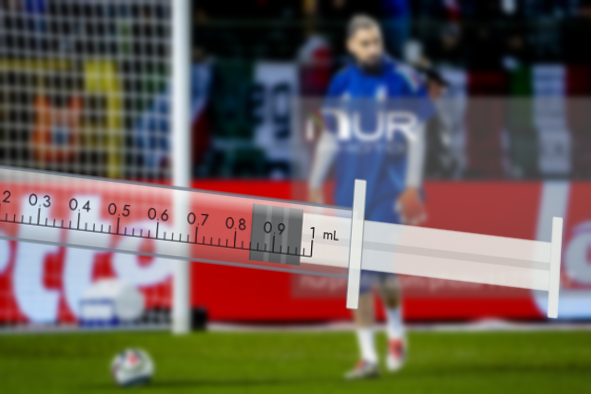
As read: 0.84mL
